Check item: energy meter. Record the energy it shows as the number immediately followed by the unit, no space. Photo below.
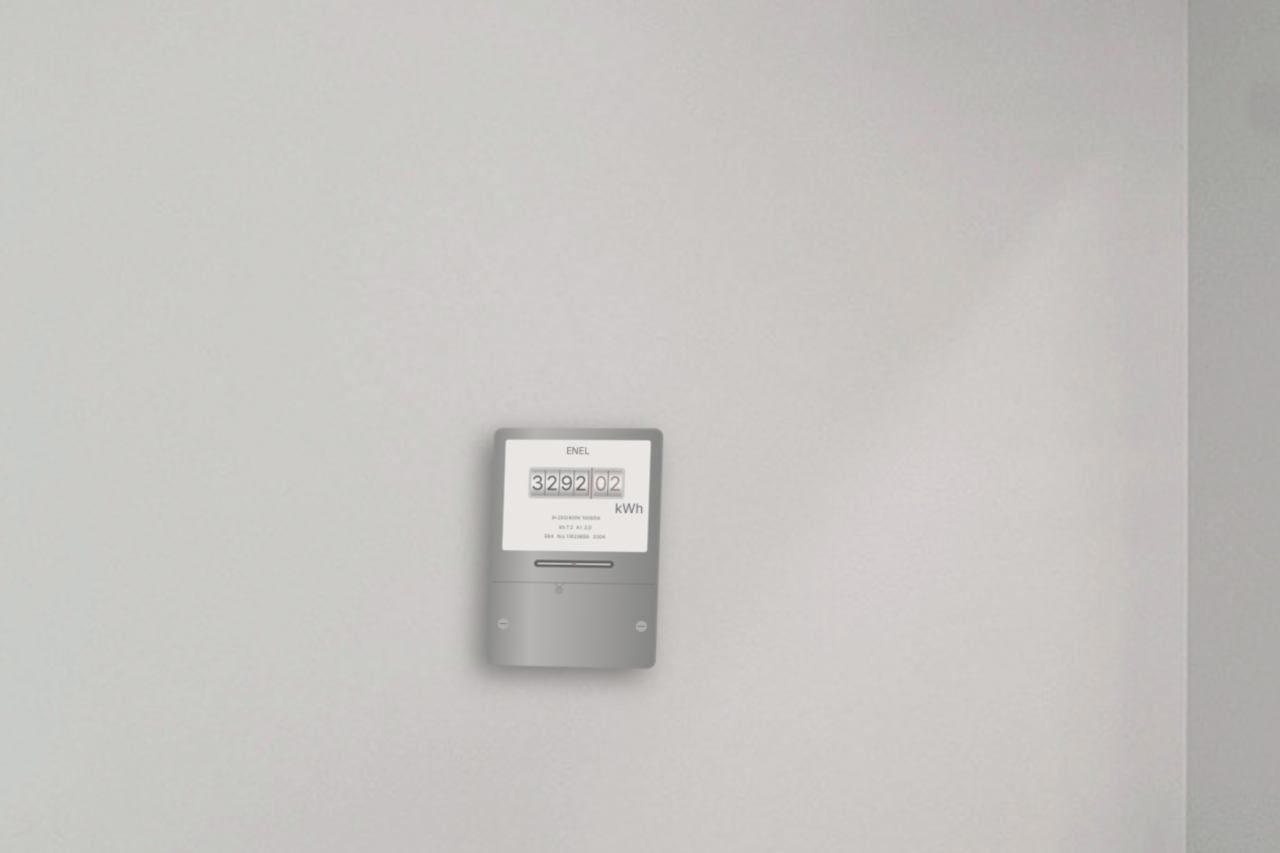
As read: 3292.02kWh
